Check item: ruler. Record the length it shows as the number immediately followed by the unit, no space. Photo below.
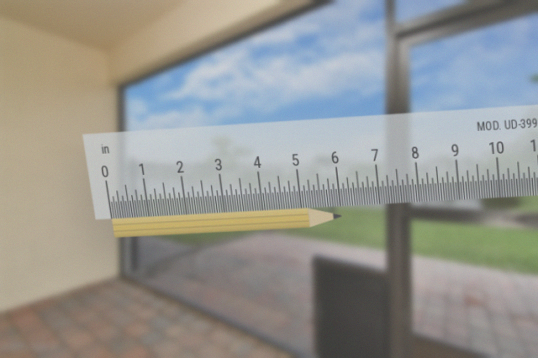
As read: 6in
